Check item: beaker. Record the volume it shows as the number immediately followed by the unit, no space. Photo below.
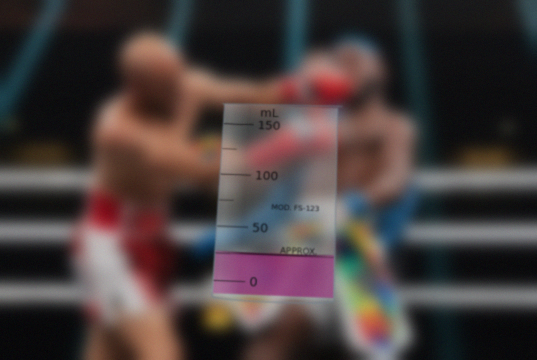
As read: 25mL
